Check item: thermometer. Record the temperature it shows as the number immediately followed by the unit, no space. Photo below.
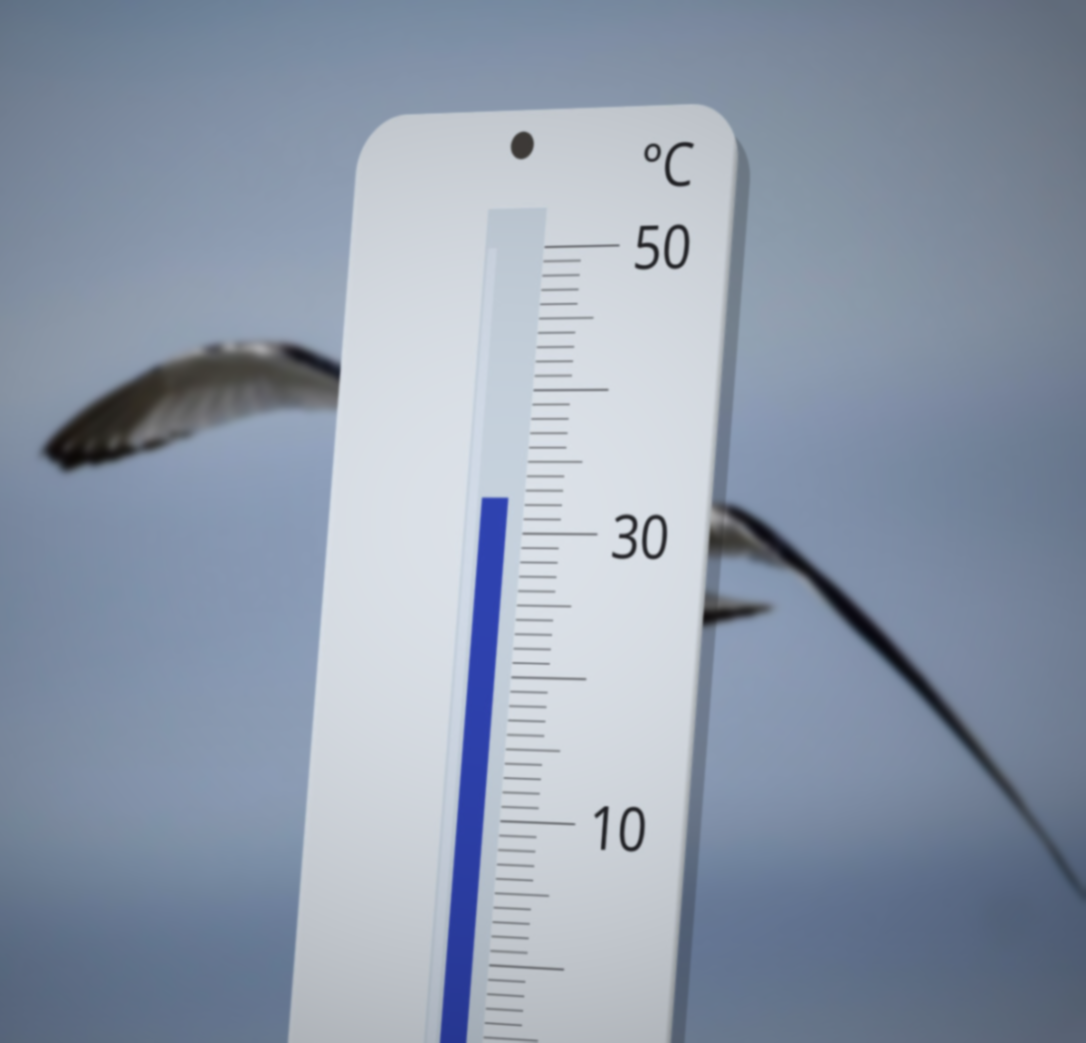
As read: 32.5°C
